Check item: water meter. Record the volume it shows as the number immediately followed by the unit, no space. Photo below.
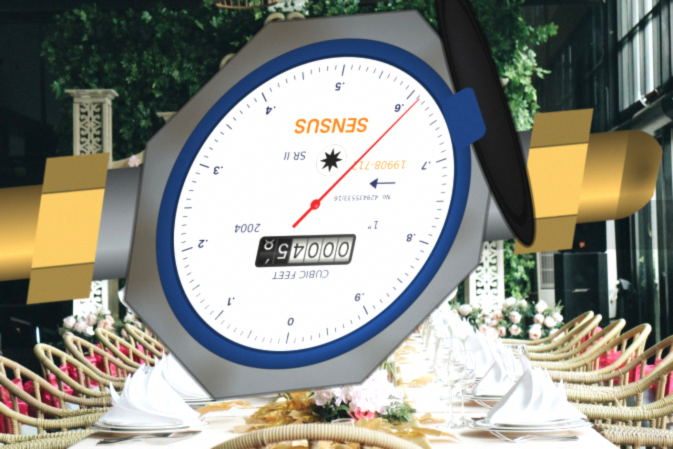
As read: 457.61ft³
